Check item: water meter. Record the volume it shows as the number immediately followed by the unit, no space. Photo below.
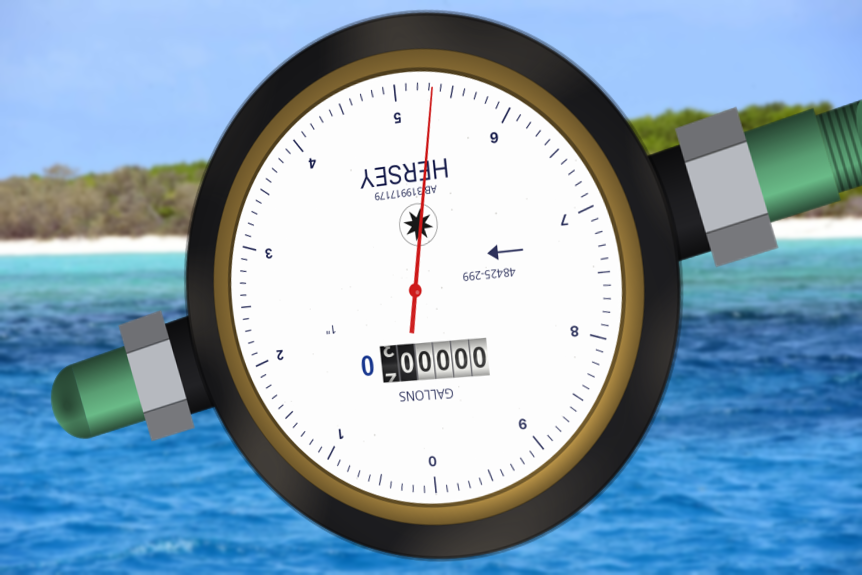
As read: 25.3gal
